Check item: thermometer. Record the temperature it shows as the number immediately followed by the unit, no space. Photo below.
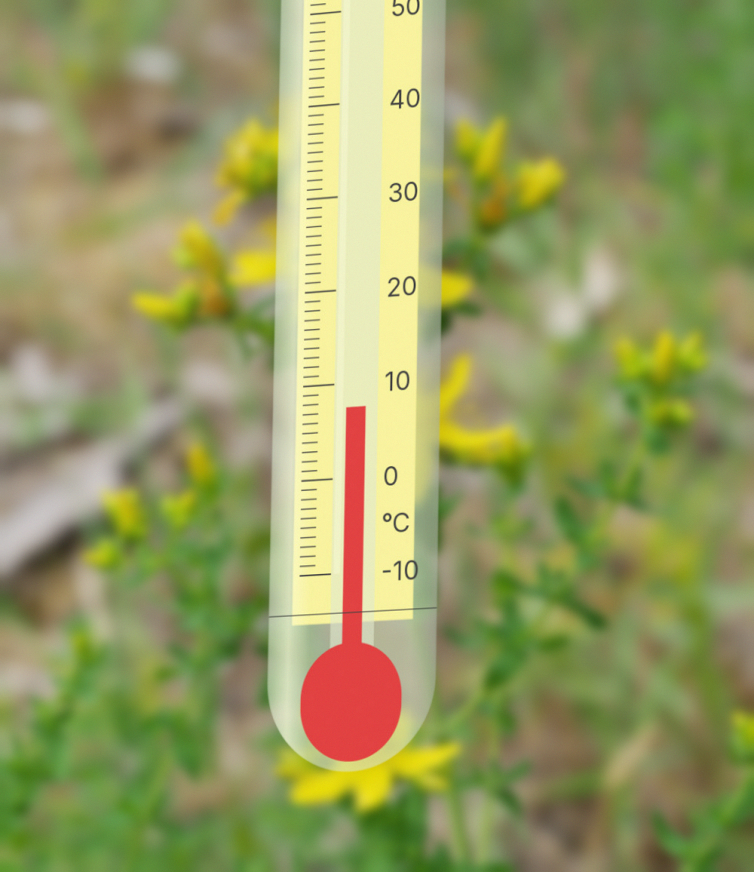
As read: 7.5°C
